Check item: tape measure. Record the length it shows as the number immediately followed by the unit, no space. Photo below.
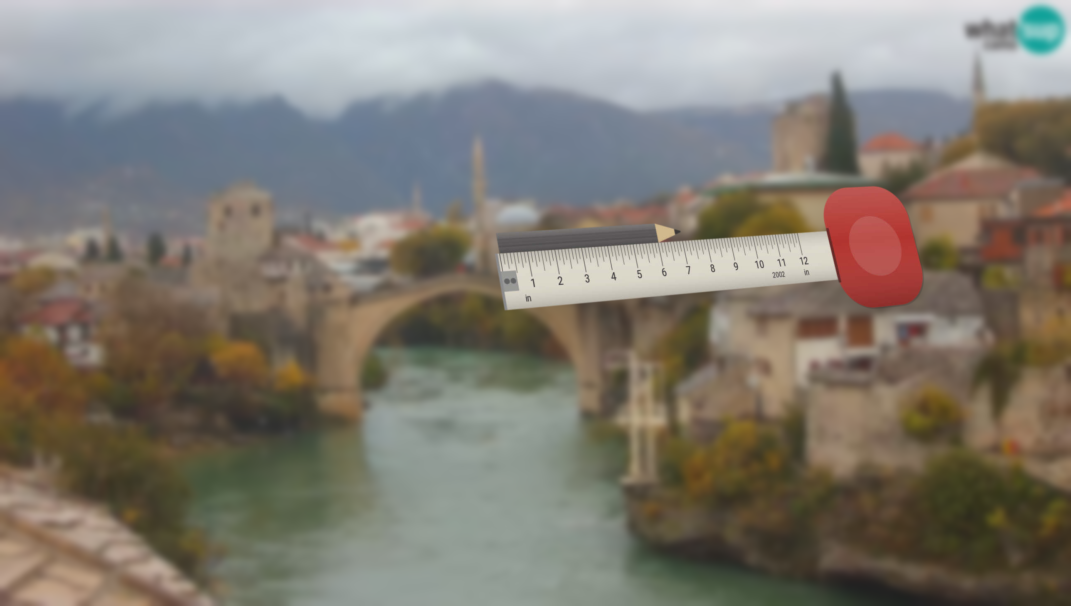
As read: 7in
